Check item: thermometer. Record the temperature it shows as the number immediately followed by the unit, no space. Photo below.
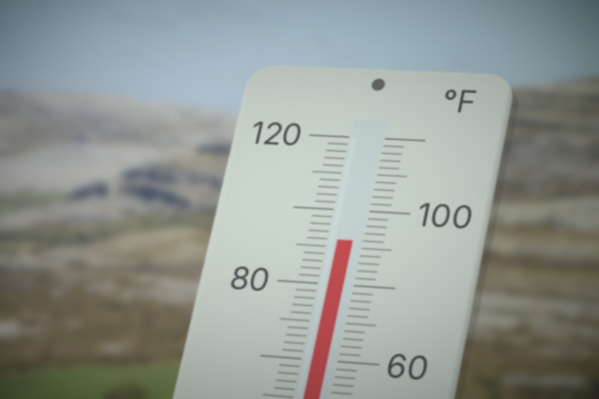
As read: 92°F
